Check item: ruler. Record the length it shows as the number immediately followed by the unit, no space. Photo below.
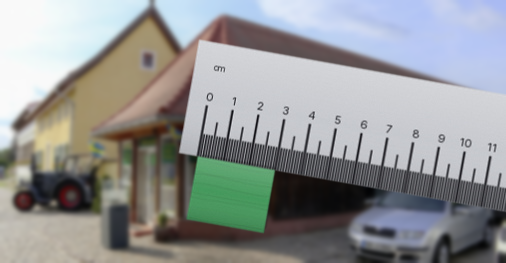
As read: 3cm
